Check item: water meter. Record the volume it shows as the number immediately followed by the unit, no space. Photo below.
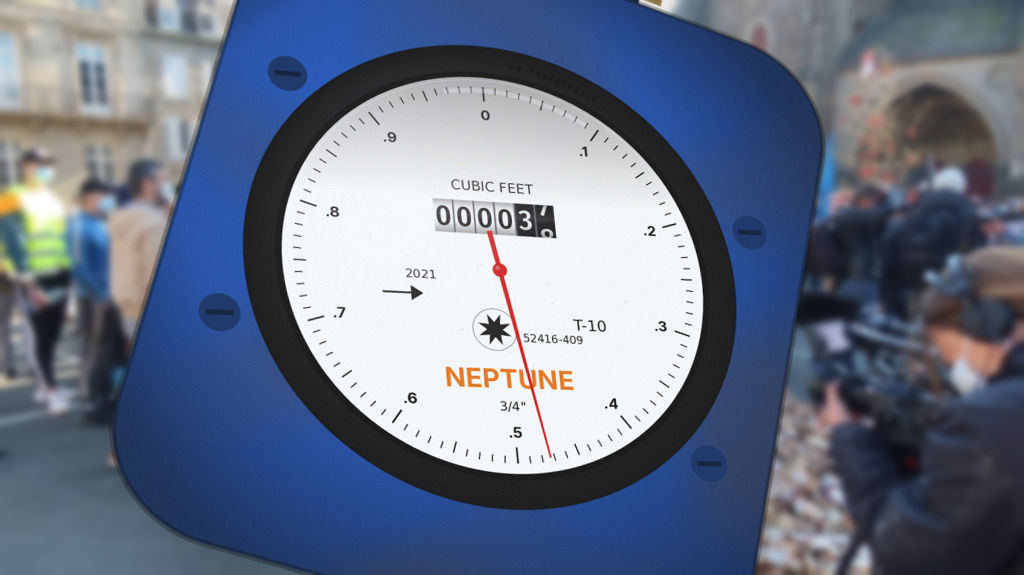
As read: 37.47ft³
